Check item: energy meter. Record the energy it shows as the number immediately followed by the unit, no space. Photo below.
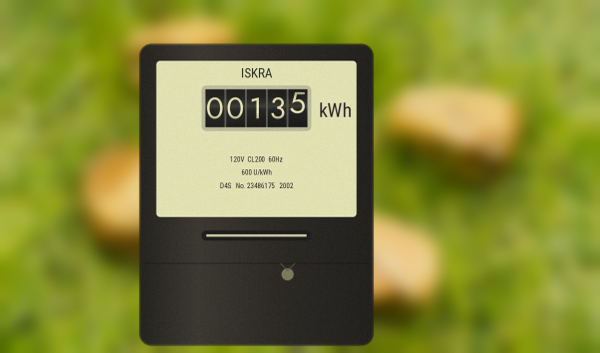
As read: 135kWh
